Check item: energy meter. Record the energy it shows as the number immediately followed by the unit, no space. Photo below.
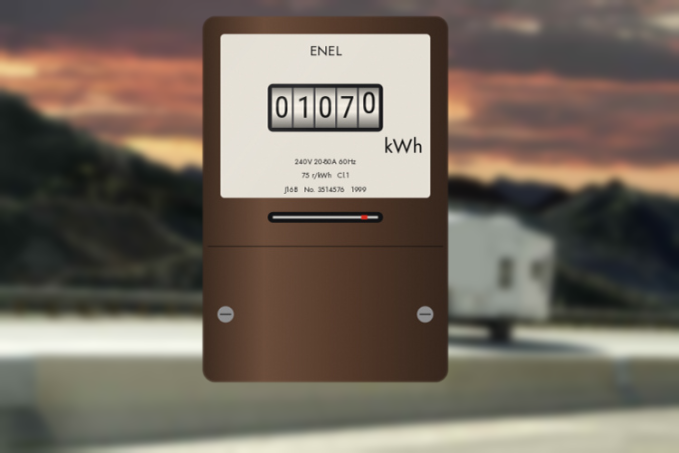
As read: 1070kWh
